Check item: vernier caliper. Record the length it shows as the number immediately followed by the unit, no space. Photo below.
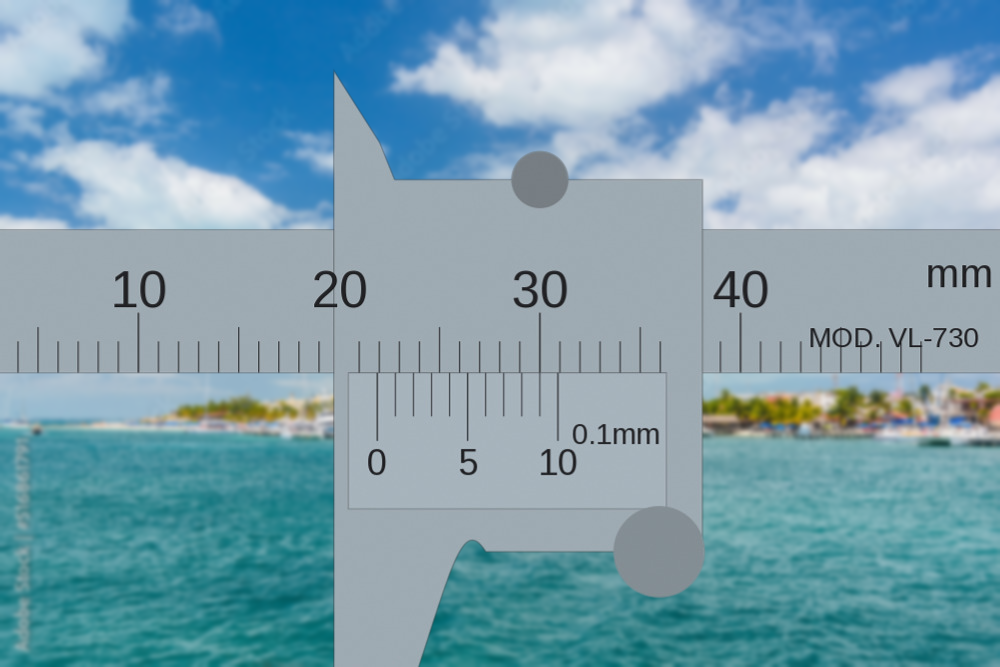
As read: 21.9mm
